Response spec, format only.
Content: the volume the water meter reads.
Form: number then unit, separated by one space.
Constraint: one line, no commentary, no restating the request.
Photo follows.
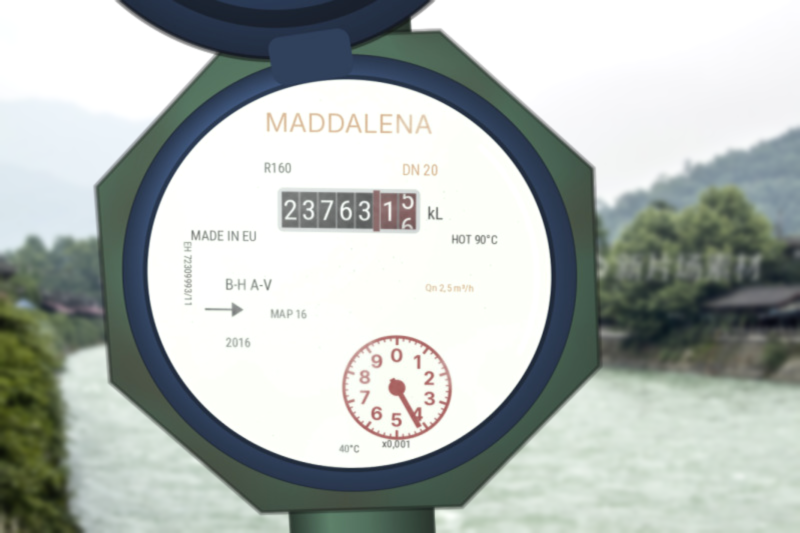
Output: 23763.154 kL
